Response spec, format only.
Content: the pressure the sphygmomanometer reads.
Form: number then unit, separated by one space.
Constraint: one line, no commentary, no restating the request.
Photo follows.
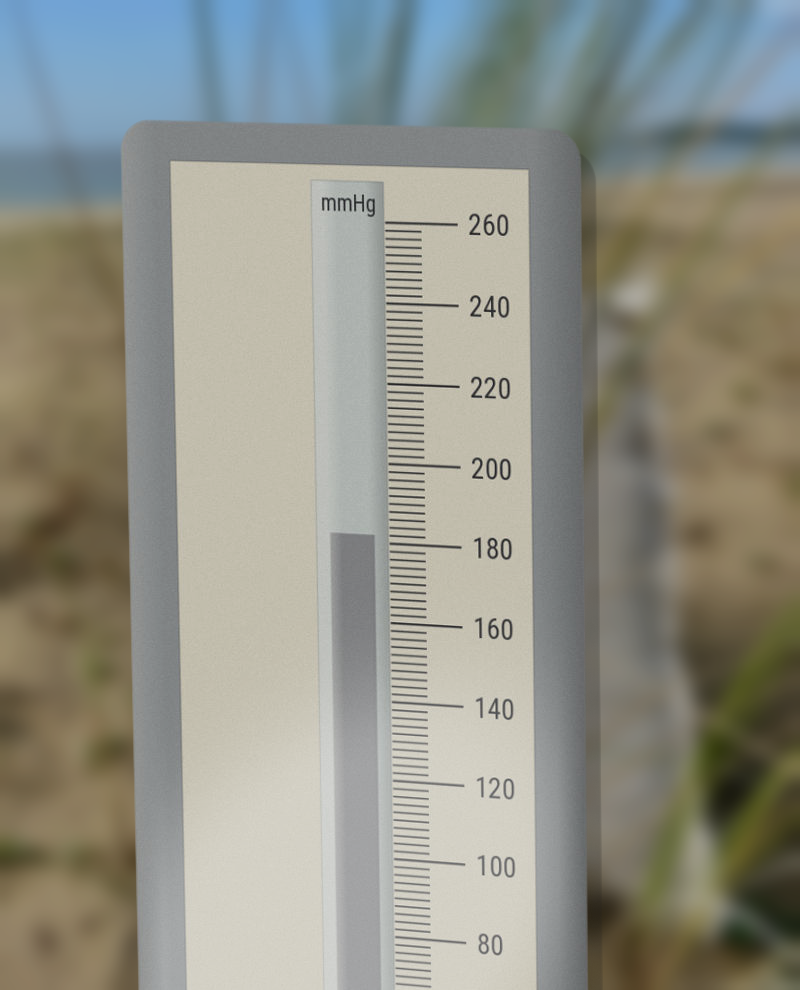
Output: 182 mmHg
